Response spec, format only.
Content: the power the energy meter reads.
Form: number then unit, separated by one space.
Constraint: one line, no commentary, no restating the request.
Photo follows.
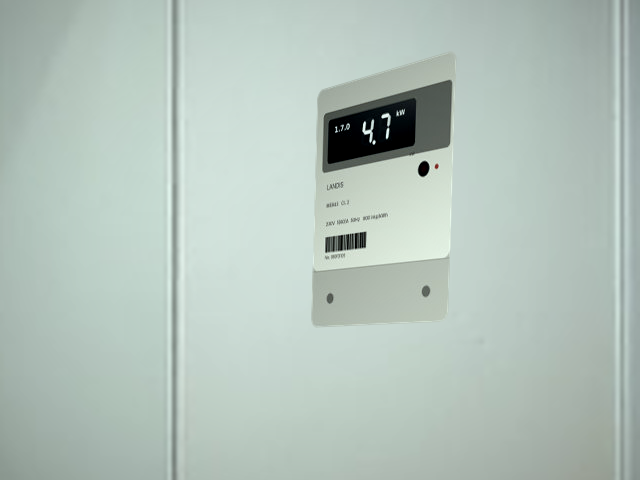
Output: 4.7 kW
